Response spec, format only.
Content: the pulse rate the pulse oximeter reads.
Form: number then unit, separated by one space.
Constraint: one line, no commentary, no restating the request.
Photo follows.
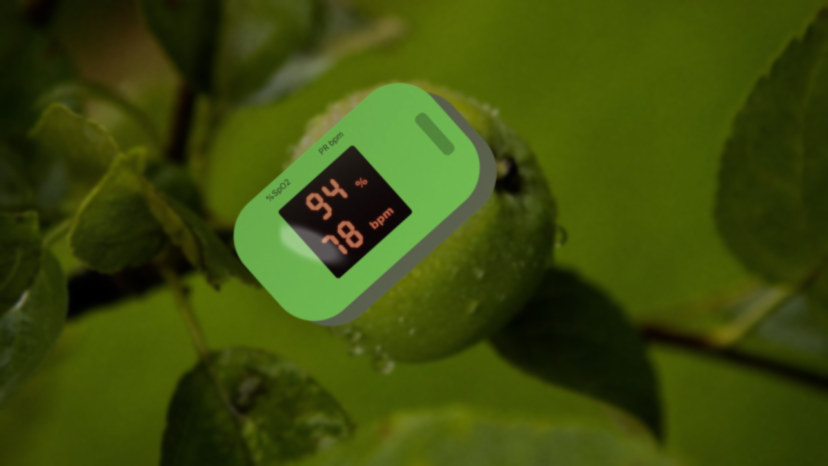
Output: 78 bpm
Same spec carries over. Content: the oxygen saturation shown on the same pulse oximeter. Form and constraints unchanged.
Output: 94 %
